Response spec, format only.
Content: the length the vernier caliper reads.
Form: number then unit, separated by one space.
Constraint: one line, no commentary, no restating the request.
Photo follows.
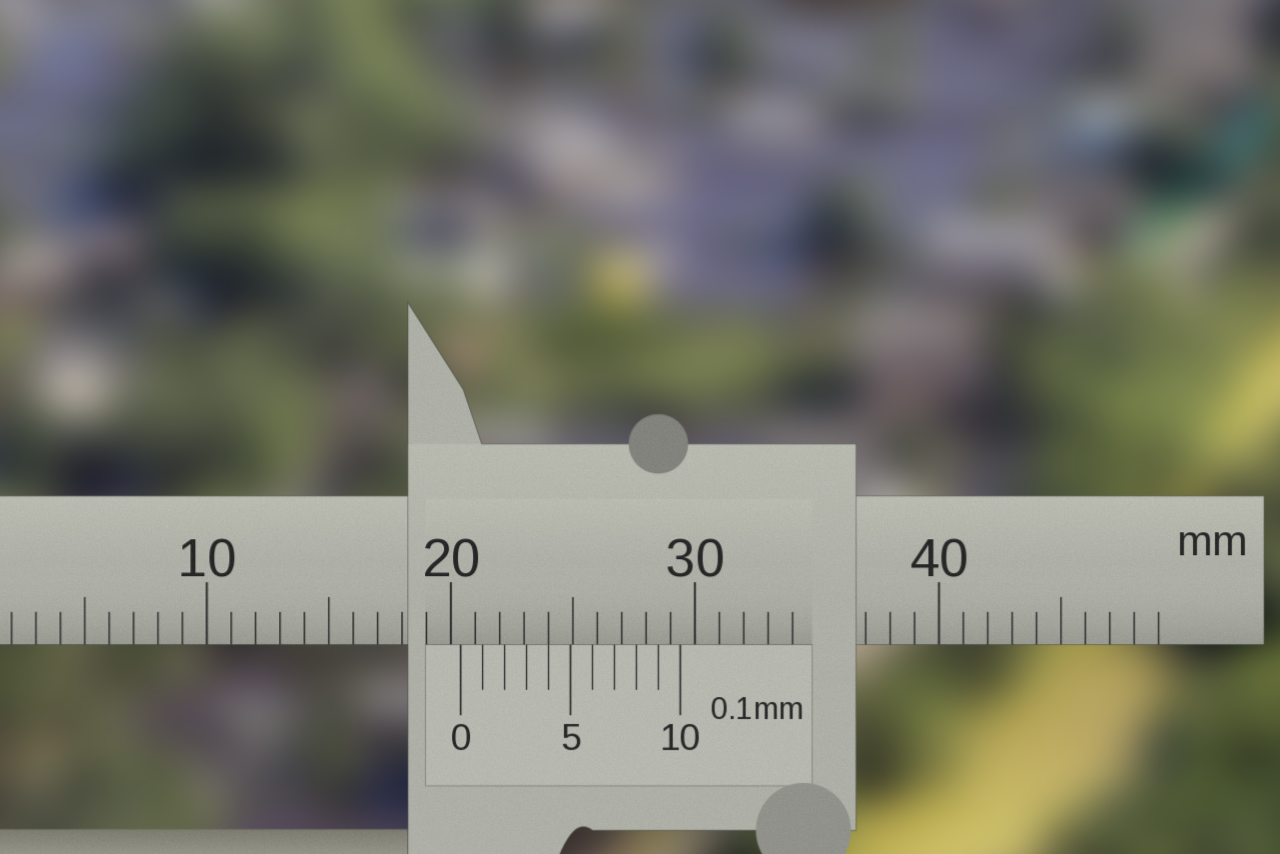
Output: 20.4 mm
